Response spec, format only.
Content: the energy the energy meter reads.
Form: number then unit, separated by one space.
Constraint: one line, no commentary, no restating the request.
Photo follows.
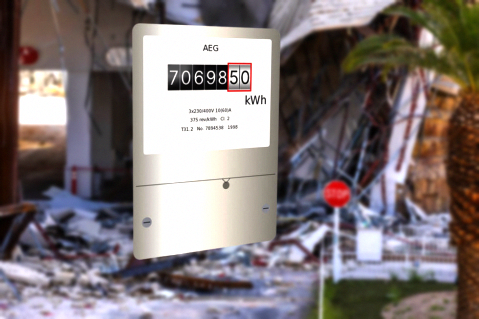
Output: 70698.50 kWh
